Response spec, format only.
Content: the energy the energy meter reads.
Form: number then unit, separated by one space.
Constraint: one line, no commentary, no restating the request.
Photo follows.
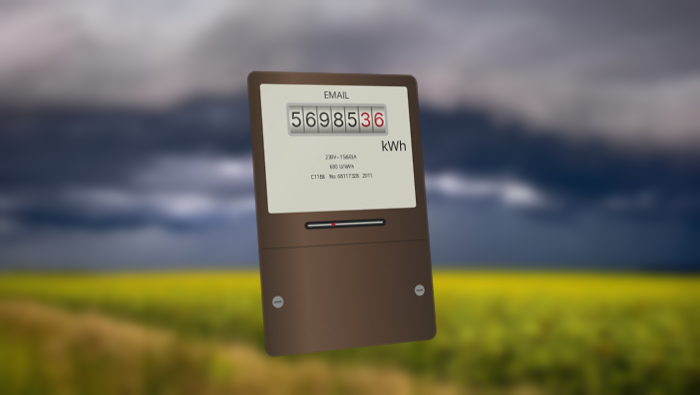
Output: 56985.36 kWh
